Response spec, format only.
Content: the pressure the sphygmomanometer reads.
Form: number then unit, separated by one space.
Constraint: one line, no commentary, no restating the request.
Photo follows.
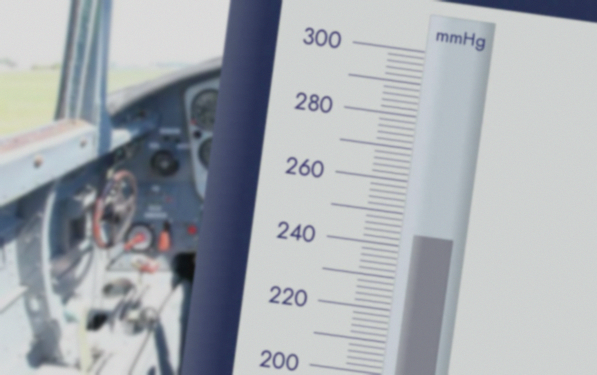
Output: 244 mmHg
